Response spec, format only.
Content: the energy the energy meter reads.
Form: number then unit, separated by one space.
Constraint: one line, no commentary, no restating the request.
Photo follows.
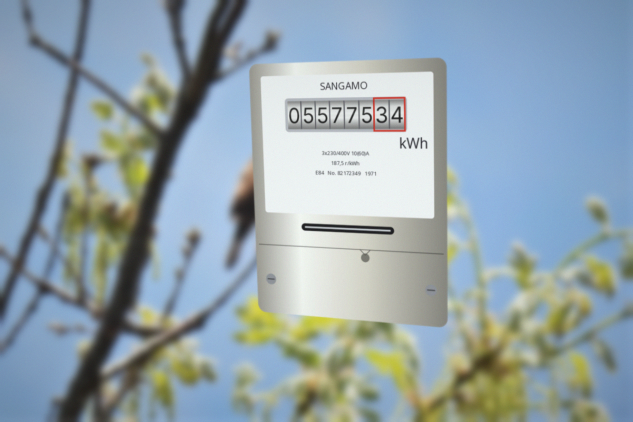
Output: 55775.34 kWh
